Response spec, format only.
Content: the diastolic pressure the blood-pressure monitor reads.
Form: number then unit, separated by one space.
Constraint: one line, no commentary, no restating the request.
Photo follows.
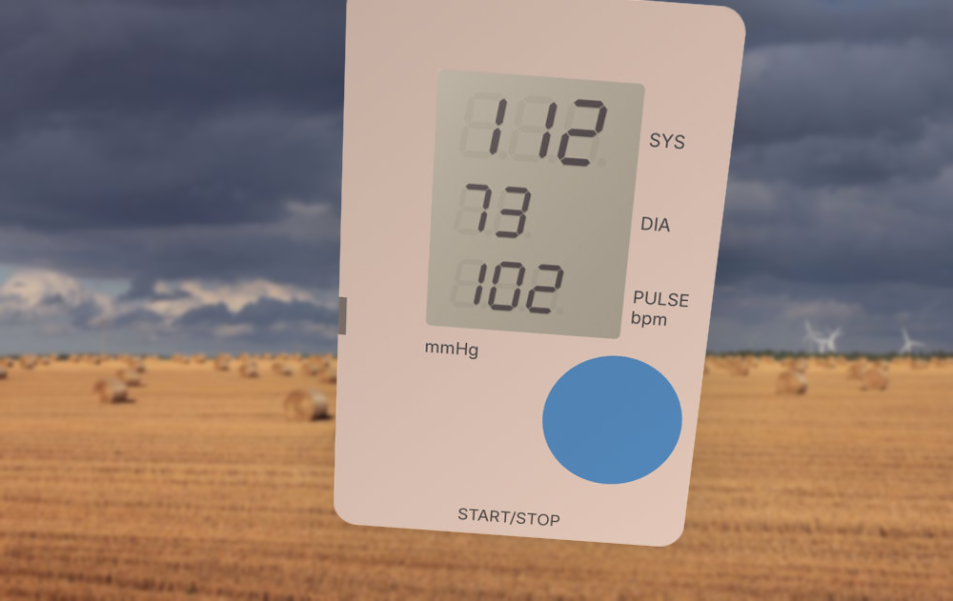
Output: 73 mmHg
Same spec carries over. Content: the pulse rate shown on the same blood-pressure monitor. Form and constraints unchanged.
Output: 102 bpm
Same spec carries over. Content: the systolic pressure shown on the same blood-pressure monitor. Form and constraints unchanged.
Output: 112 mmHg
